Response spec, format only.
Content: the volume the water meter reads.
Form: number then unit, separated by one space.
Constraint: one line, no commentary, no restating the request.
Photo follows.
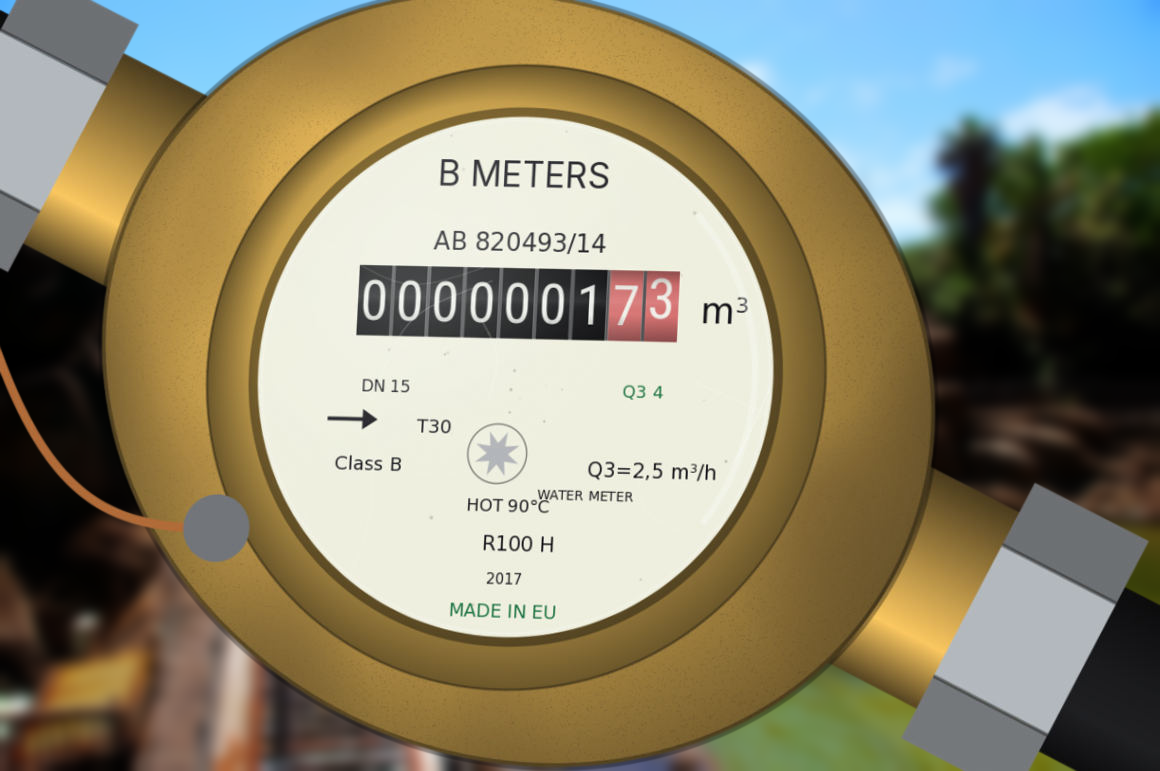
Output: 1.73 m³
